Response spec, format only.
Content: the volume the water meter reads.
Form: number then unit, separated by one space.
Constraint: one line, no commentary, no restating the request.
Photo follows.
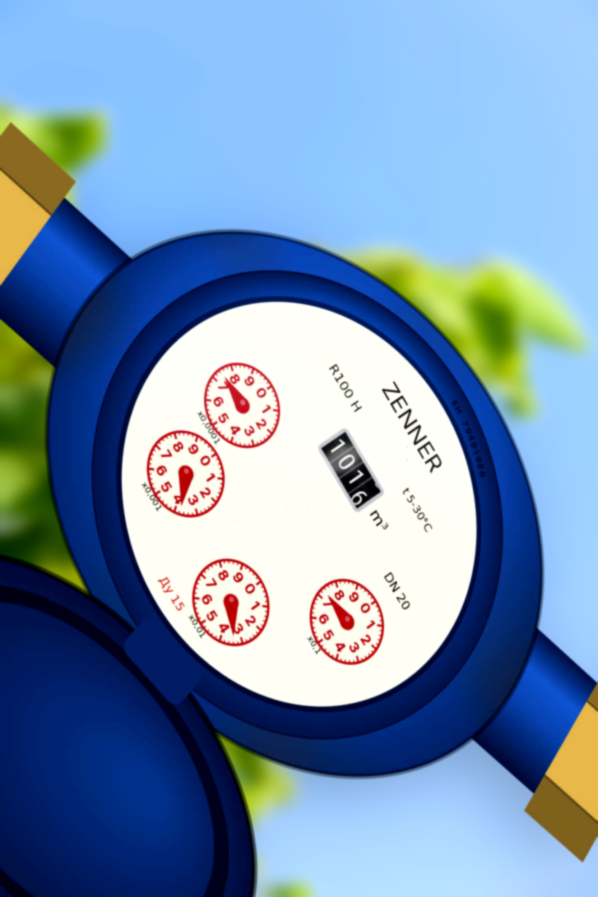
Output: 1015.7337 m³
